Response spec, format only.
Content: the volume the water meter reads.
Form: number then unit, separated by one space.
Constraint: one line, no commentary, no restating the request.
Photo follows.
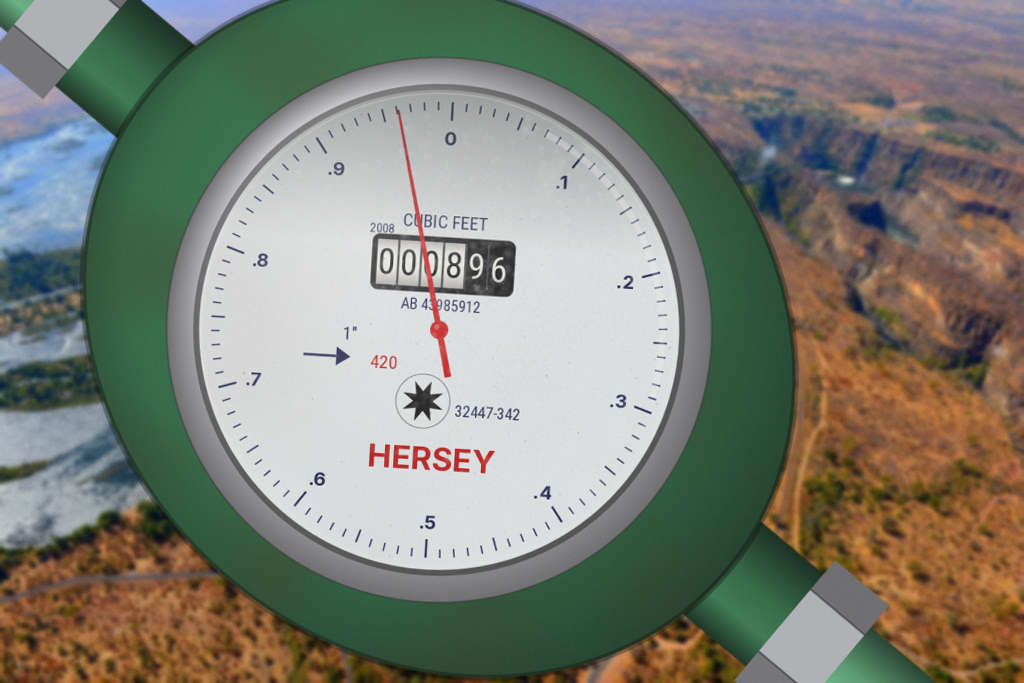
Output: 895.96 ft³
